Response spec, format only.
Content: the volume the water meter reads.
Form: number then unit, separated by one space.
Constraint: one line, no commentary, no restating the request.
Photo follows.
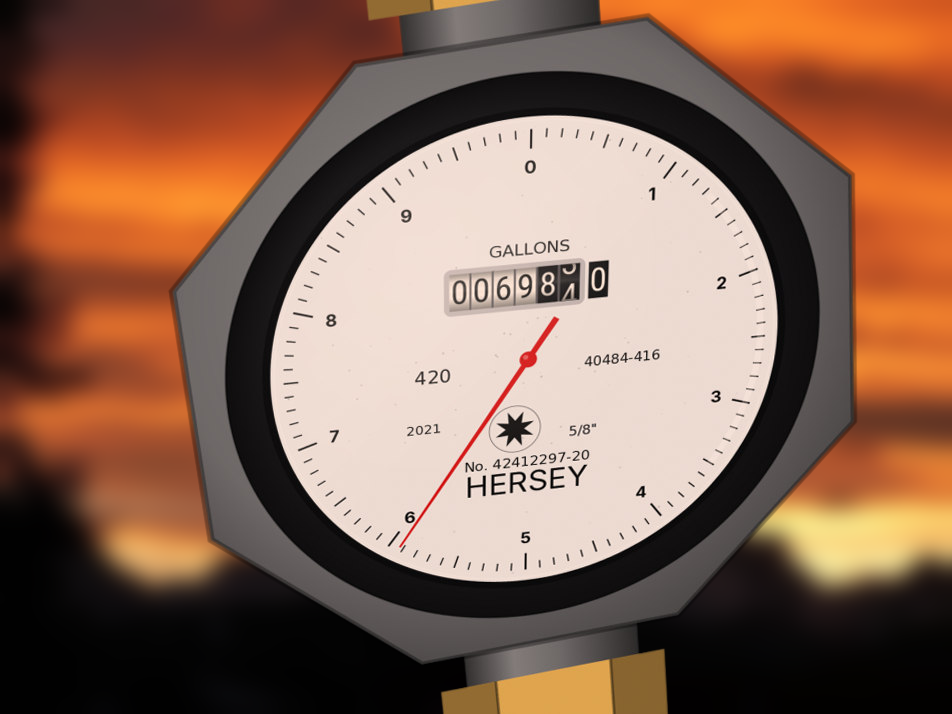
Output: 69835.9 gal
